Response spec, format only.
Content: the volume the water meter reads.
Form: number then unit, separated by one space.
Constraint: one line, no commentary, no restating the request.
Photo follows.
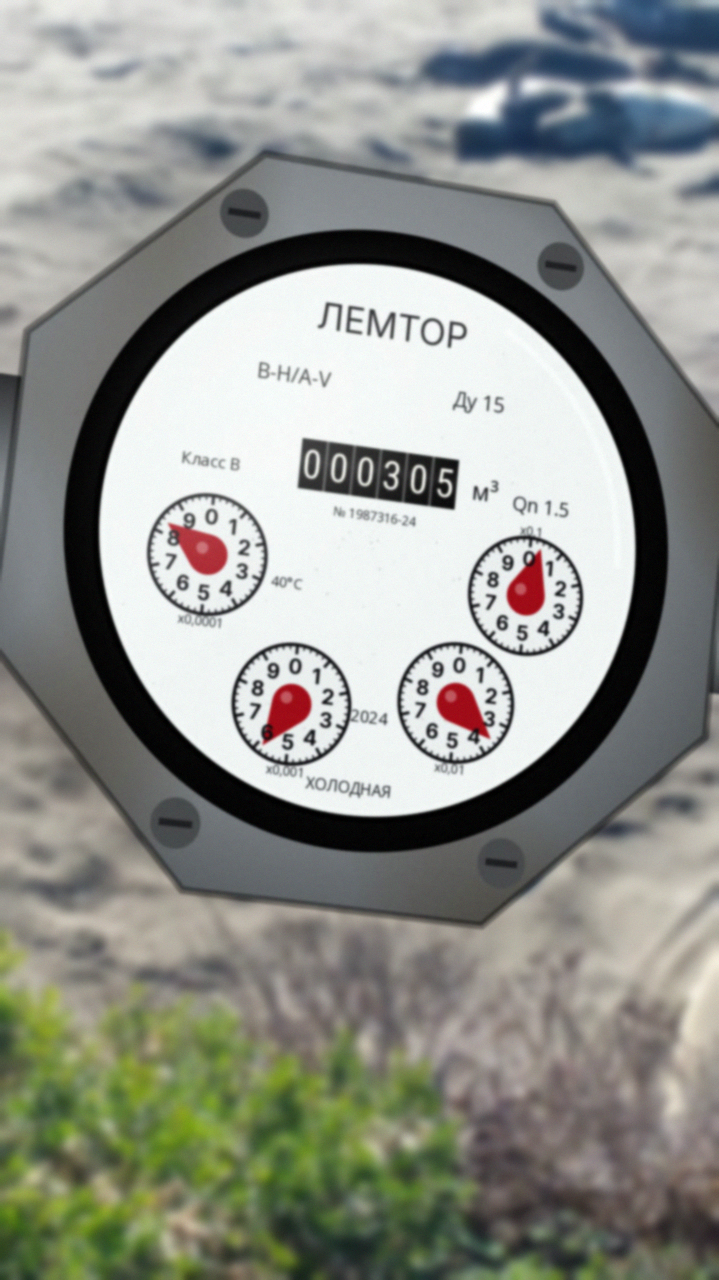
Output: 305.0358 m³
